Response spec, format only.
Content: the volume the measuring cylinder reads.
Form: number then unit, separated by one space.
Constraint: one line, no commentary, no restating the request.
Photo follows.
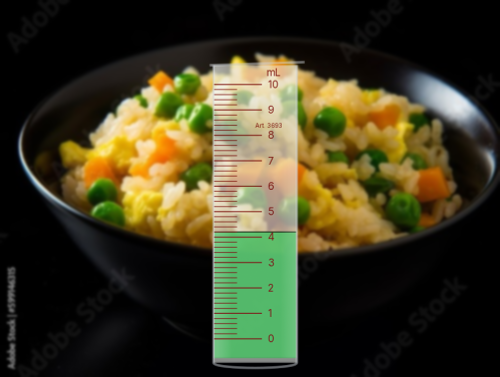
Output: 4.2 mL
